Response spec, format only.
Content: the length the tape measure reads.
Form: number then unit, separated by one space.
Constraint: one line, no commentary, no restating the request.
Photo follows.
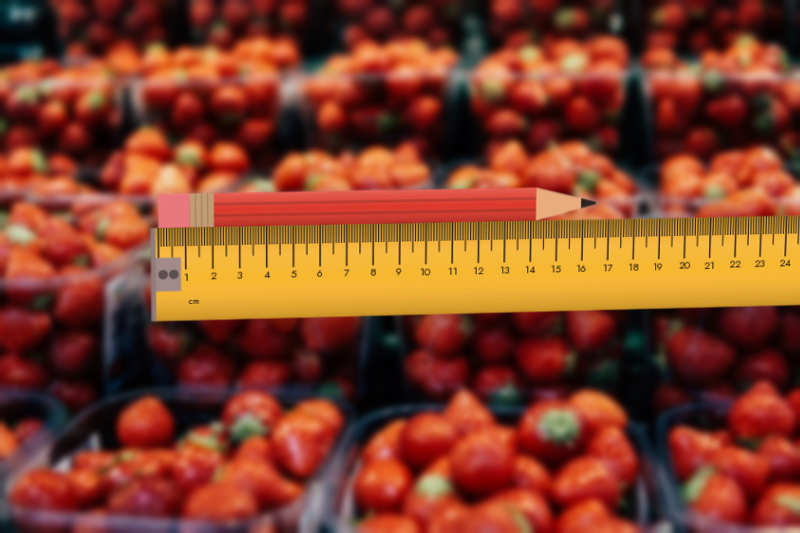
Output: 16.5 cm
